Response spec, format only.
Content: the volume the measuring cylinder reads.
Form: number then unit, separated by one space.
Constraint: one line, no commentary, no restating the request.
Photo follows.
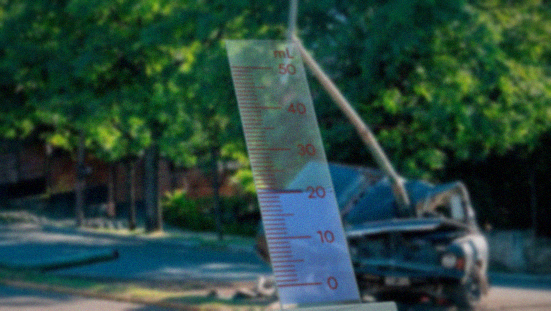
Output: 20 mL
